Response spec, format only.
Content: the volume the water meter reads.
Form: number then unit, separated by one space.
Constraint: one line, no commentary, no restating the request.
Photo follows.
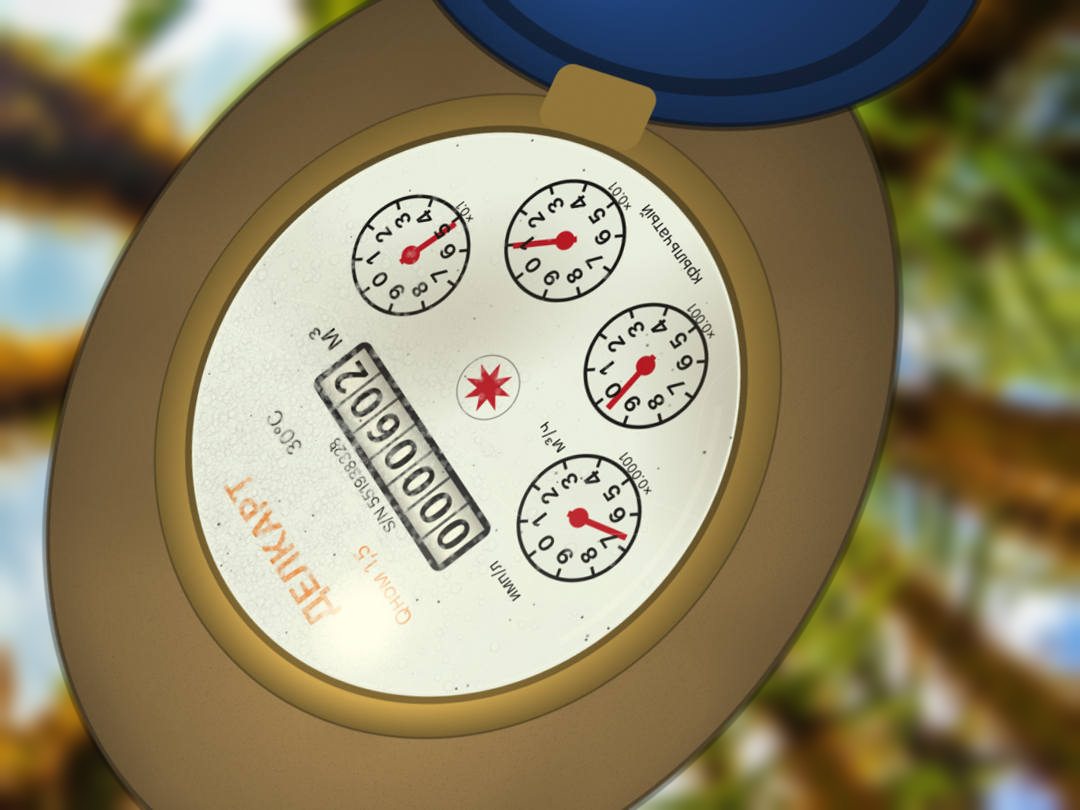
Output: 602.5096 m³
